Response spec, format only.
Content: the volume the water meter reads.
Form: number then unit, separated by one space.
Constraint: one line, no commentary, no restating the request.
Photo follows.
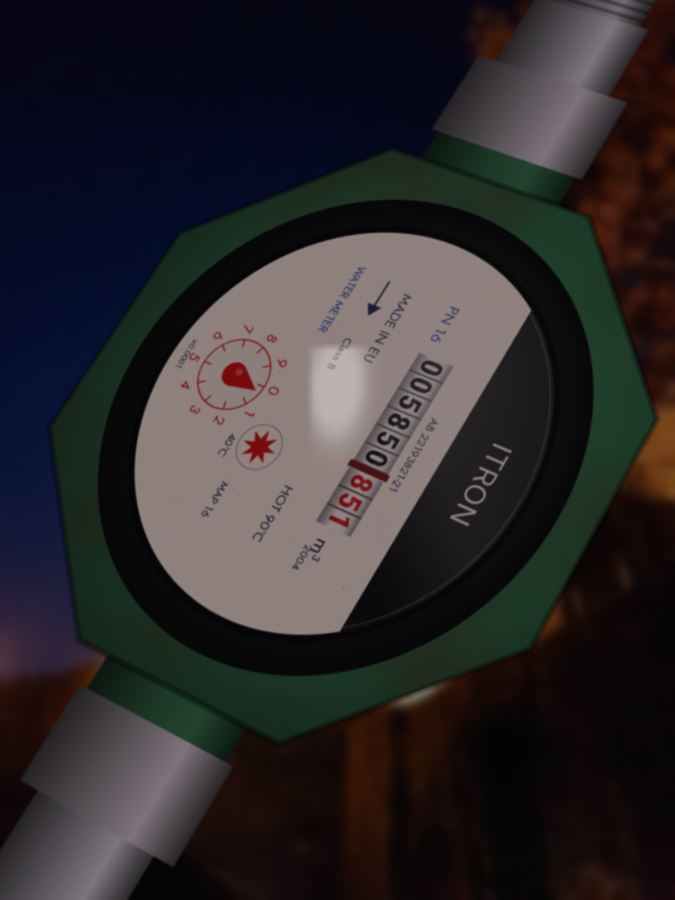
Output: 5850.8510 m³
